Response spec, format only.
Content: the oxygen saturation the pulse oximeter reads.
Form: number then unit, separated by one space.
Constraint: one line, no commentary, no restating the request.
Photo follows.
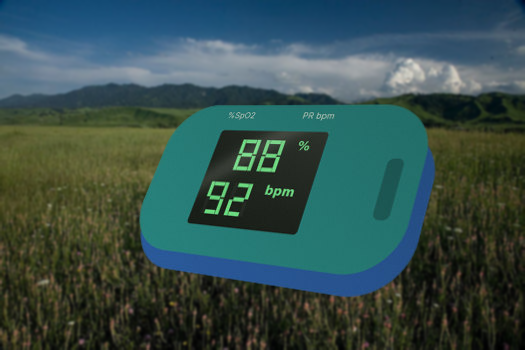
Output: 88 %
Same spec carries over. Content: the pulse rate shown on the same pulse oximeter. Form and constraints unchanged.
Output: 92 bpm
